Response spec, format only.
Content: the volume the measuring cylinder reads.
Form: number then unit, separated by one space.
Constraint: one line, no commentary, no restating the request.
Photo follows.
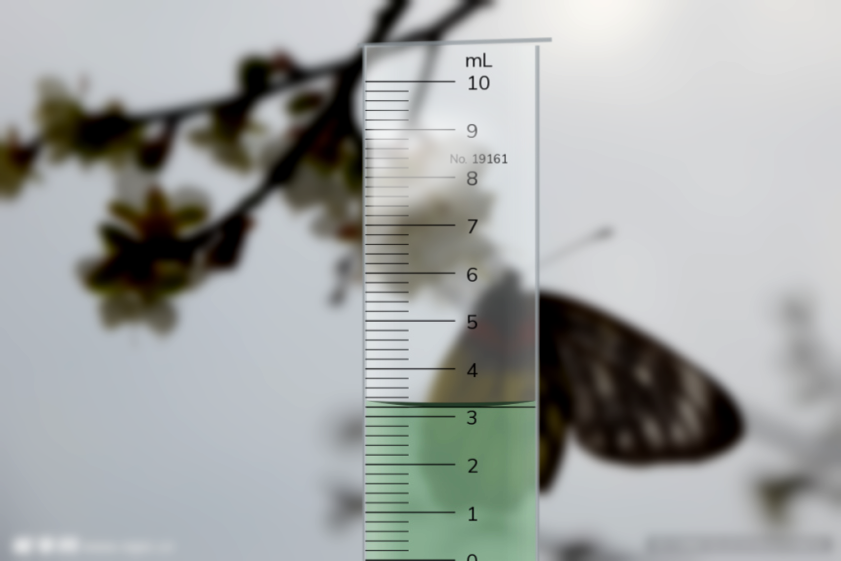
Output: 3.2 mL
